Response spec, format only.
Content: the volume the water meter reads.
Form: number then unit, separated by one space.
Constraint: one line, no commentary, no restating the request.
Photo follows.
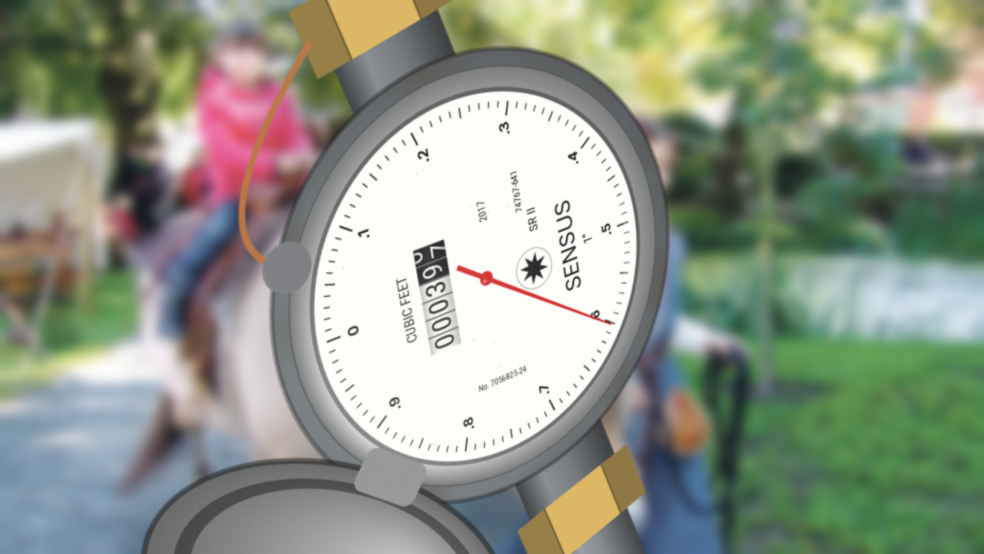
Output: 396.60 ft³
